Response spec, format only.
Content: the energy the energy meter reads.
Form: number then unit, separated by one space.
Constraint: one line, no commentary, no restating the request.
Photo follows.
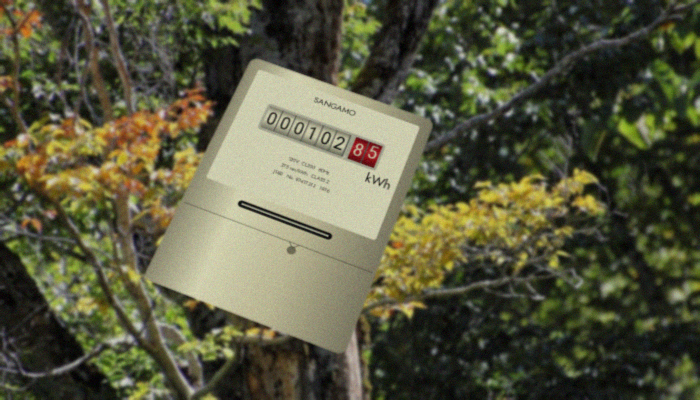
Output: 102.85 kWh
